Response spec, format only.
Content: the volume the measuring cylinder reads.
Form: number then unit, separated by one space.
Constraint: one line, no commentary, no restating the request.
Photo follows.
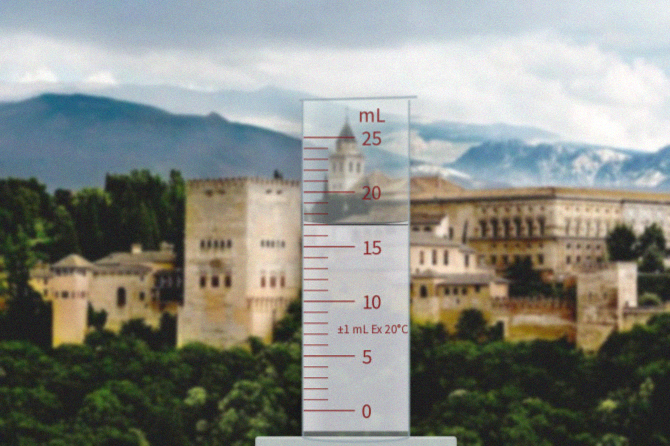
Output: 17 mL
